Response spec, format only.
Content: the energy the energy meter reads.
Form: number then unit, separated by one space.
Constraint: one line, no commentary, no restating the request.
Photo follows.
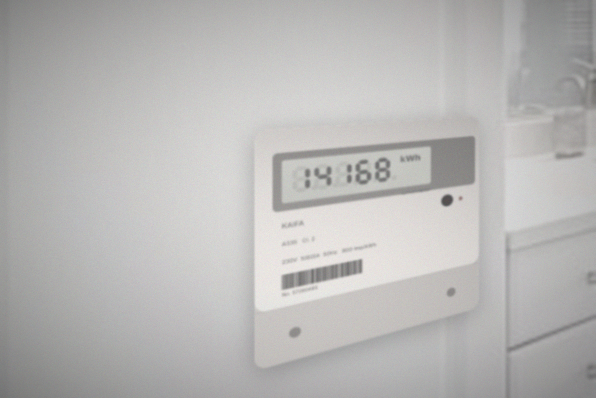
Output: 14168 kWh
